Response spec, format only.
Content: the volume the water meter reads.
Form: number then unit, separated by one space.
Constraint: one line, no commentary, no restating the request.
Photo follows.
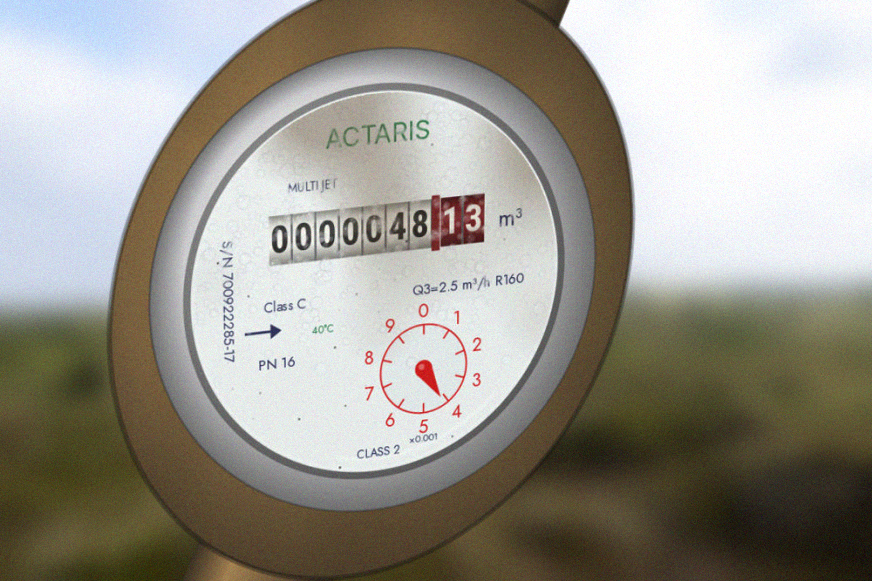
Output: 48.134 m³
